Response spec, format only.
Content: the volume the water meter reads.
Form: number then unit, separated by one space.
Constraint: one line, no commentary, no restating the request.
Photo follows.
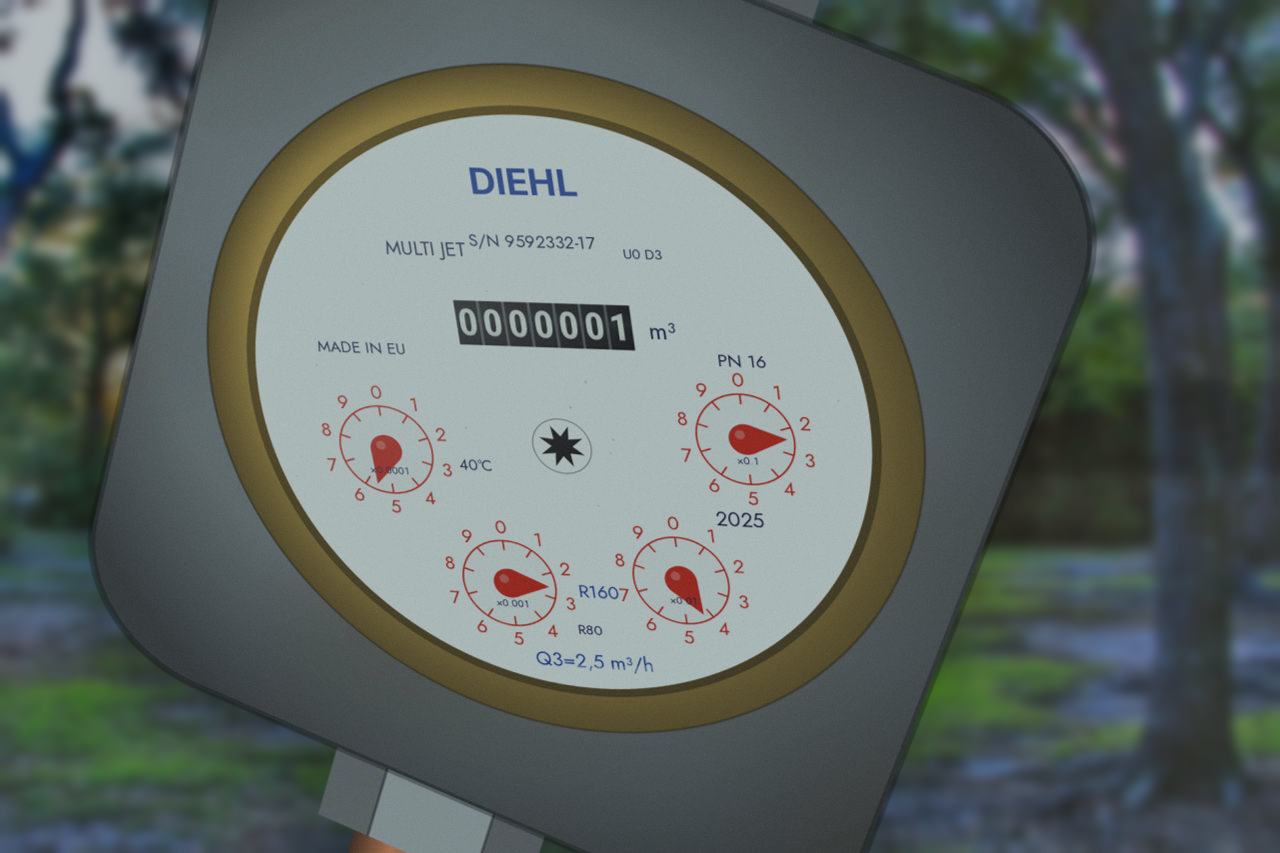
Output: 1.2425 m³
